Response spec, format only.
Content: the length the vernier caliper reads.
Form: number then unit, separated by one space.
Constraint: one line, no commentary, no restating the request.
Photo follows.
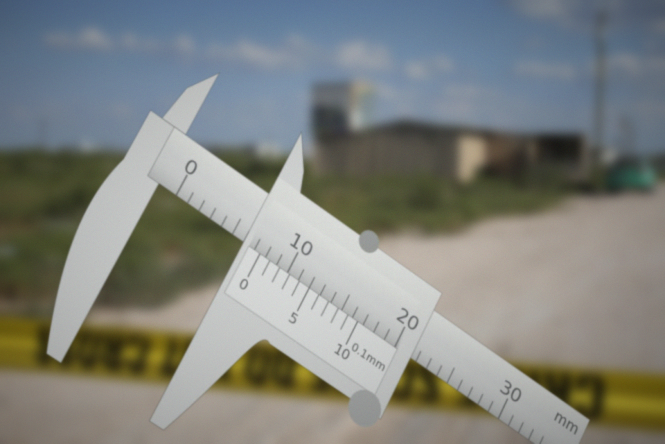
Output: 7.5 mm
